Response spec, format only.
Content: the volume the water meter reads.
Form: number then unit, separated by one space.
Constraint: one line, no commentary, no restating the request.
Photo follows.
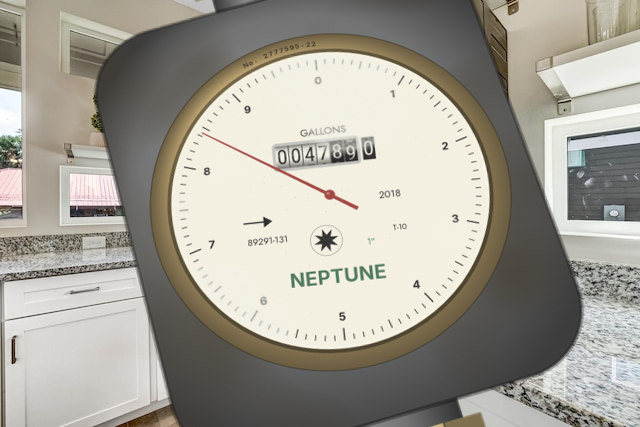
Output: 47888.4 gal
